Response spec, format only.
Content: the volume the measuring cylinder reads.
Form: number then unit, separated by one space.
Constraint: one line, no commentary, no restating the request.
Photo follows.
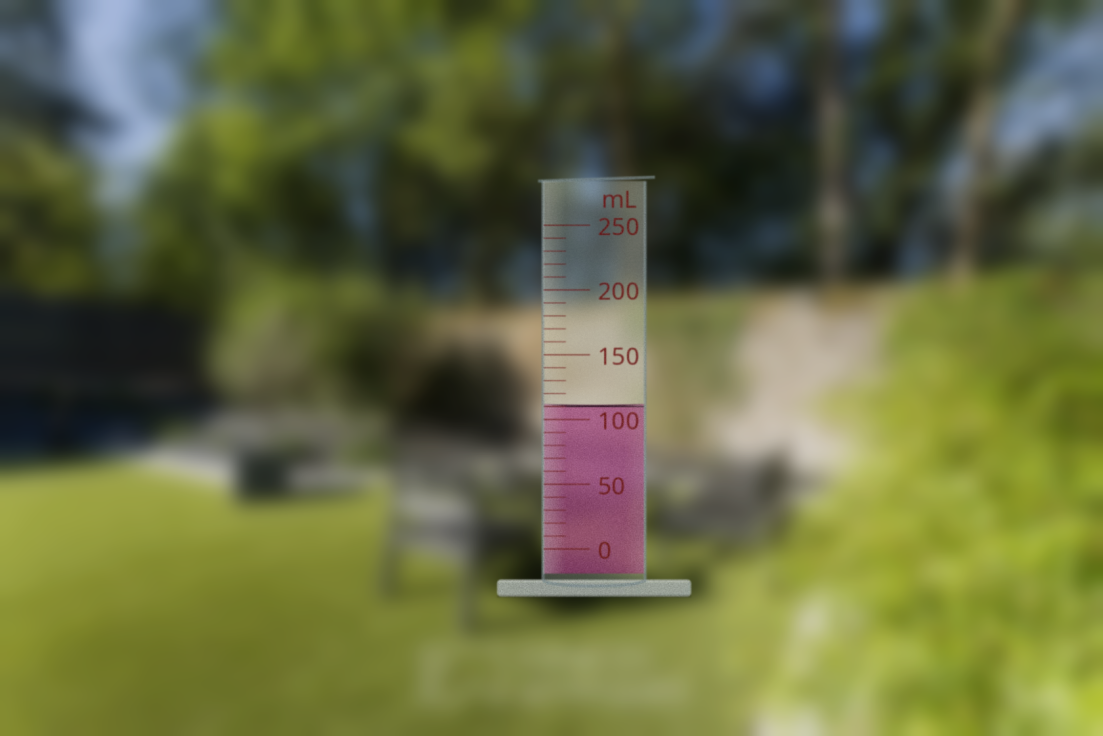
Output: 110 mL
